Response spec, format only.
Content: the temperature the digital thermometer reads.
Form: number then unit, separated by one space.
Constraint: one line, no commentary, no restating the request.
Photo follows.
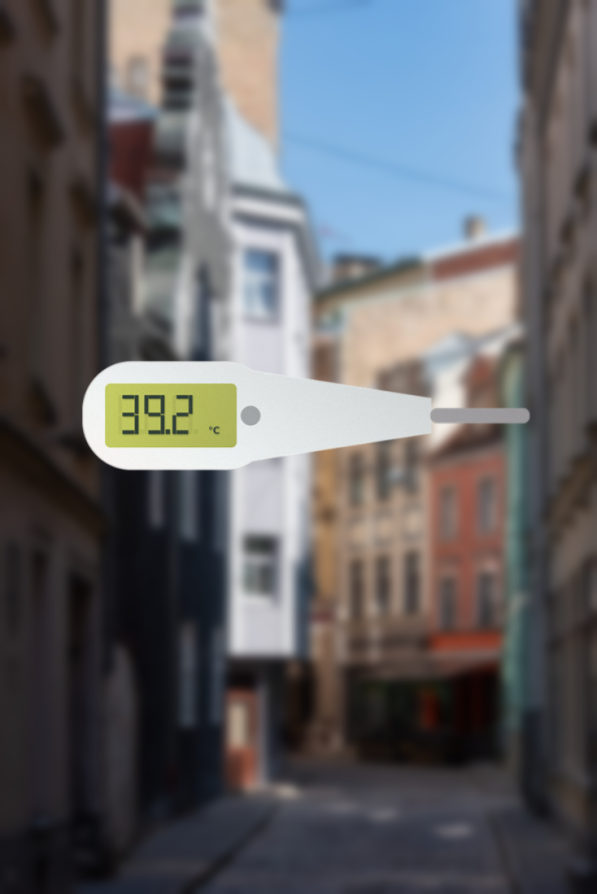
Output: 39.2 °C
